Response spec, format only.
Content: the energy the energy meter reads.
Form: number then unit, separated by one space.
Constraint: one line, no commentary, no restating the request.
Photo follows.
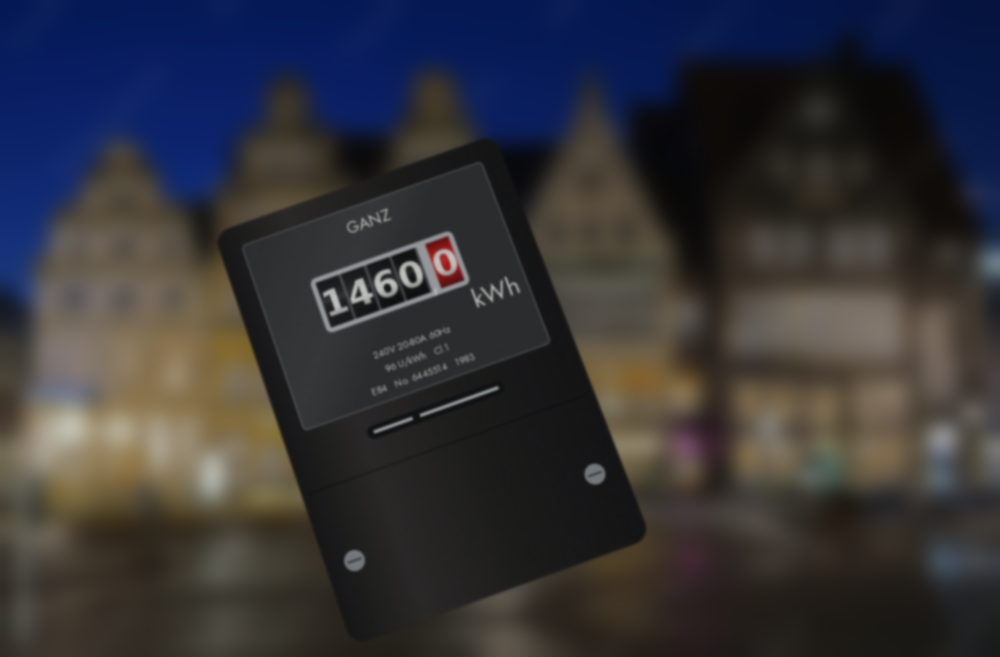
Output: 1460.0 kWh
